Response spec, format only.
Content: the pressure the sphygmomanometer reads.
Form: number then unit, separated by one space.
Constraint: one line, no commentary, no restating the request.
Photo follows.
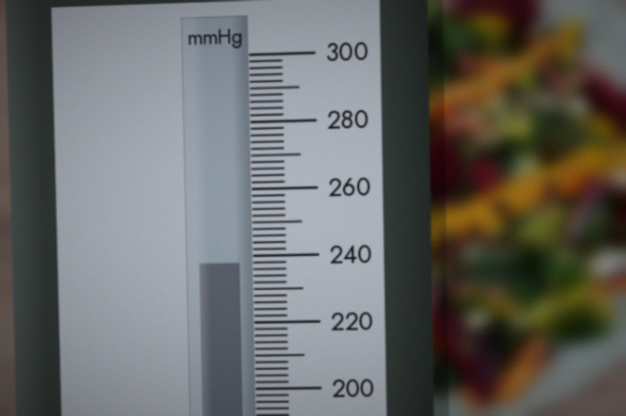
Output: 238 mmHg
